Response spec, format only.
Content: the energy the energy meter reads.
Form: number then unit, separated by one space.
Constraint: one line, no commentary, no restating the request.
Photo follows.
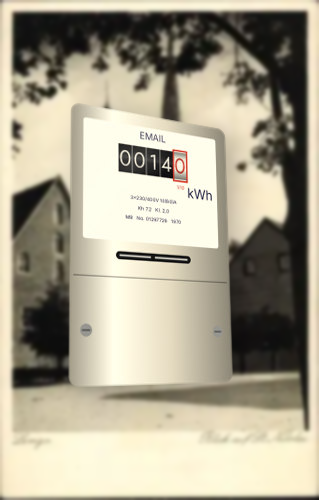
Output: 14.0 kWh
